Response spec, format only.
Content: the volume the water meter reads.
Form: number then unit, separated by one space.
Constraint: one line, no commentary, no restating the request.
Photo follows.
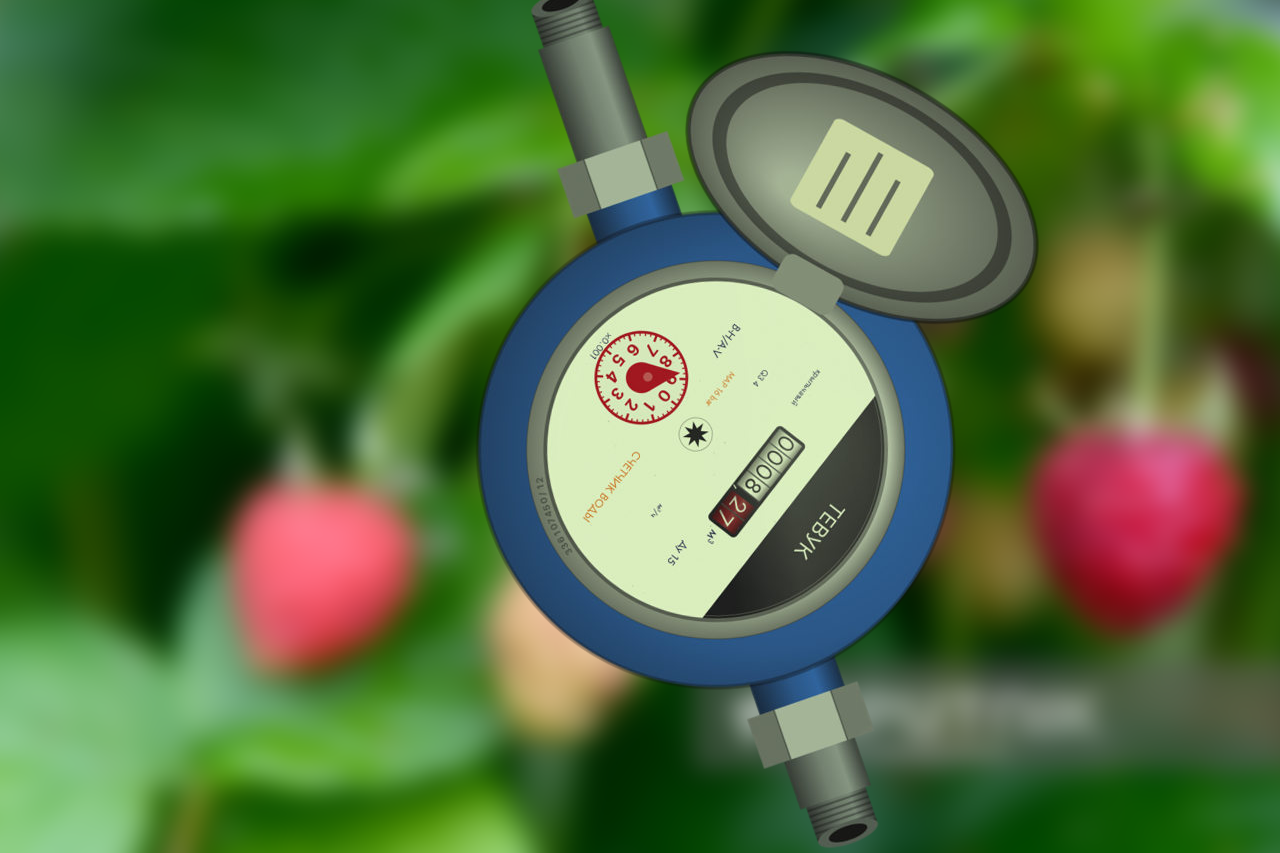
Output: 8.268 m³
